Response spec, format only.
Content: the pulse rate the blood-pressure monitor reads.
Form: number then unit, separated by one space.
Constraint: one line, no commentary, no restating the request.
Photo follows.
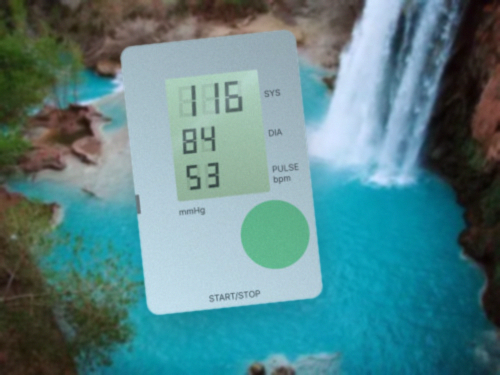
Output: 53 bpm
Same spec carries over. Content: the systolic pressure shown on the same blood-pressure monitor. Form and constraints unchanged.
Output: 116 mmHg
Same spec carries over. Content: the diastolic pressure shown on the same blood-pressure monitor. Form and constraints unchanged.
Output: 84 mmHg
